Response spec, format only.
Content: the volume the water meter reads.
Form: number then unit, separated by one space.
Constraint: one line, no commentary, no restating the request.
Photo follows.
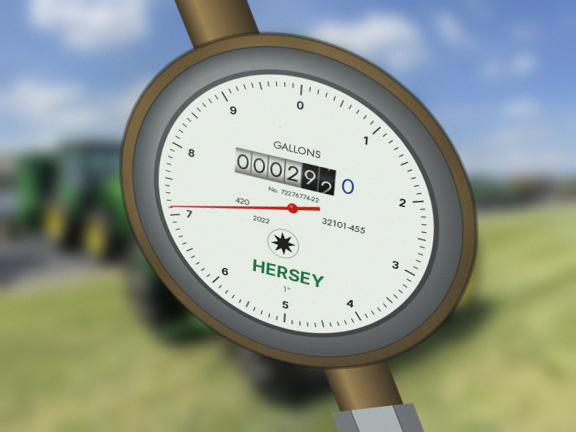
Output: 2917.1 gal
